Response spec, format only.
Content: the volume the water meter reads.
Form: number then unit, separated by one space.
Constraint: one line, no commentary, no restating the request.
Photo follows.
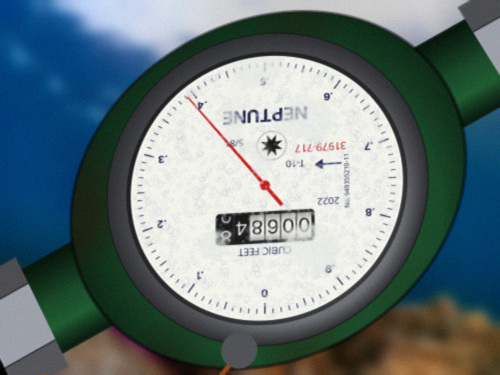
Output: 6848.39 ft³
